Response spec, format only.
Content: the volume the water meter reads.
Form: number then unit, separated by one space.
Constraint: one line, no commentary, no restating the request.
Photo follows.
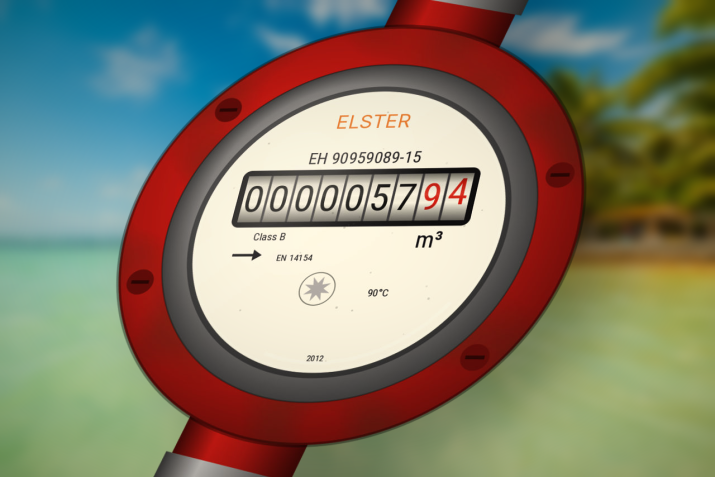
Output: 57.94 m³
